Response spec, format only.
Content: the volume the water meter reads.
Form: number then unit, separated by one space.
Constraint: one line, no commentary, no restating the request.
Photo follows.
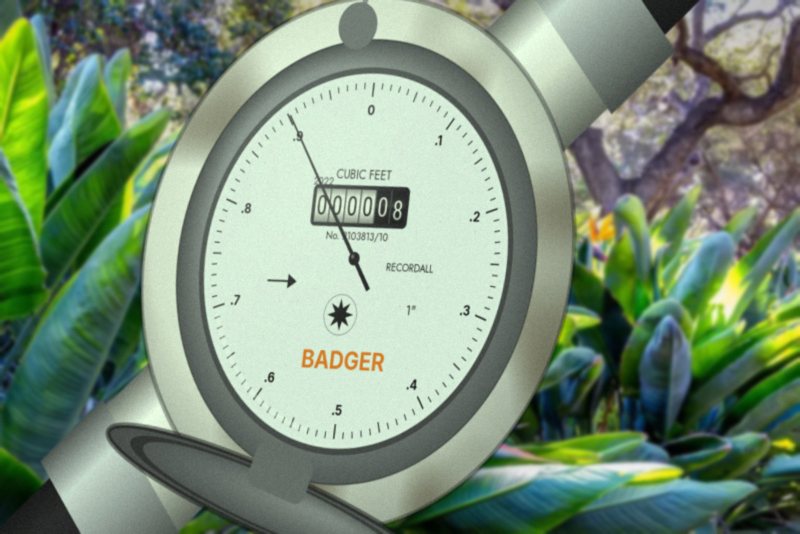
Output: 7.90 ft³
